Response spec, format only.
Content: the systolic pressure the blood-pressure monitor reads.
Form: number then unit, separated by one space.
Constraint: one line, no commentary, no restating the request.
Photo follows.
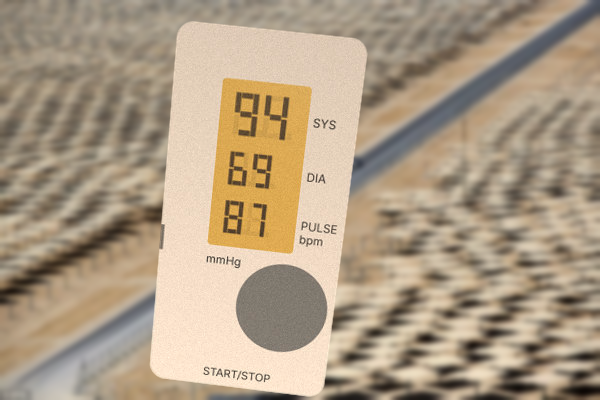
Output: 94 mmHg
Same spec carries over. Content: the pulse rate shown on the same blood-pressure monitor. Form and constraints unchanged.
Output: 87 bpm
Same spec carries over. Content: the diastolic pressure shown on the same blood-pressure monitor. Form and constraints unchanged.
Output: 69 mmHg
